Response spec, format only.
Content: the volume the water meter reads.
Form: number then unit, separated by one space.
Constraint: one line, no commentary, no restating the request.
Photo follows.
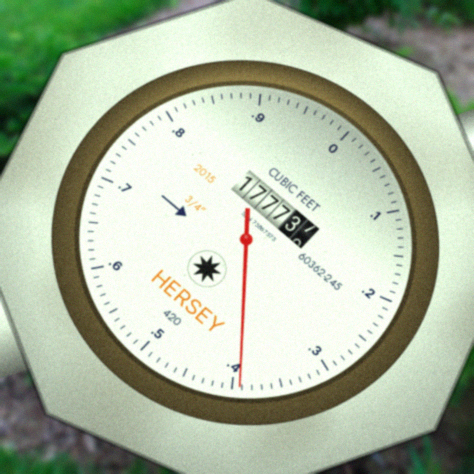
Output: 177737.39 ft³
